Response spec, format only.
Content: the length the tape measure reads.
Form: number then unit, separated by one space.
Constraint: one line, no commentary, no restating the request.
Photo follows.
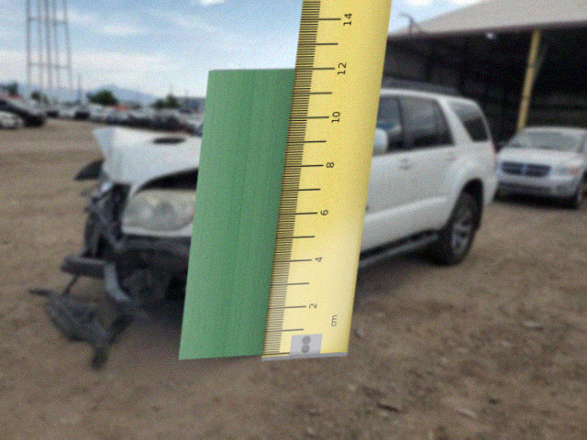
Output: 12 cm
